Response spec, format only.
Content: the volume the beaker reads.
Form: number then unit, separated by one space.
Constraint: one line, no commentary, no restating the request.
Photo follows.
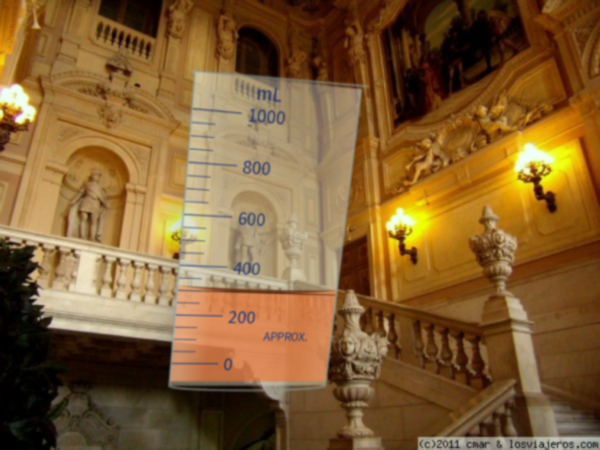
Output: 300 mL
